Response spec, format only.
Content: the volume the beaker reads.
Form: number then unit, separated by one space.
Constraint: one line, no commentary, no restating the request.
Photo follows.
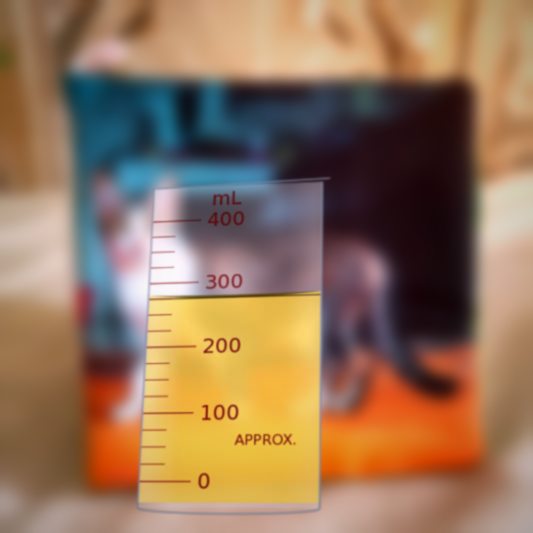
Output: 275 mL
